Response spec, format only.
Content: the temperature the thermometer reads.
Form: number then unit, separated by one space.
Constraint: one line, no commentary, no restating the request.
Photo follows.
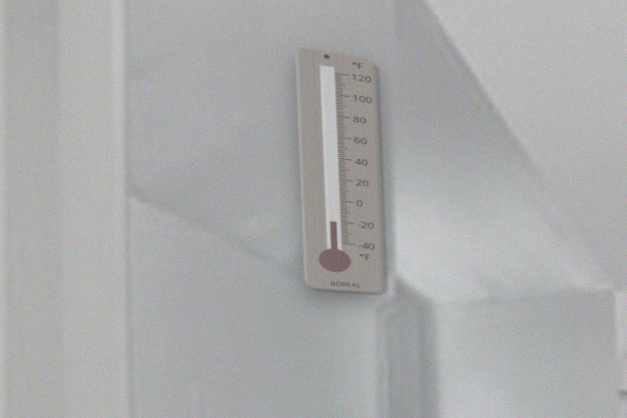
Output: -20 °F
